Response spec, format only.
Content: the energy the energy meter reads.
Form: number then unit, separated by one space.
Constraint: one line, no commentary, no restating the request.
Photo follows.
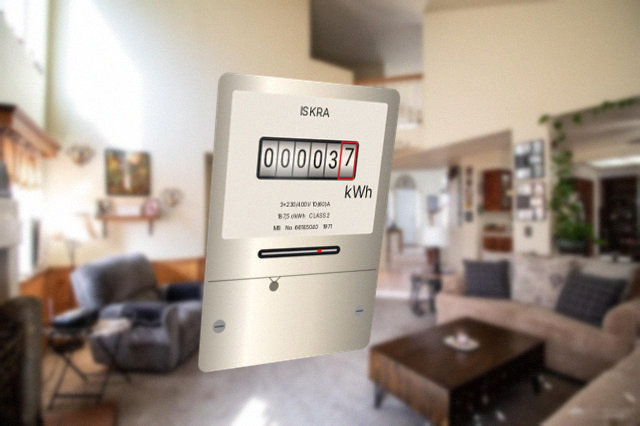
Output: 3.7 kWh
